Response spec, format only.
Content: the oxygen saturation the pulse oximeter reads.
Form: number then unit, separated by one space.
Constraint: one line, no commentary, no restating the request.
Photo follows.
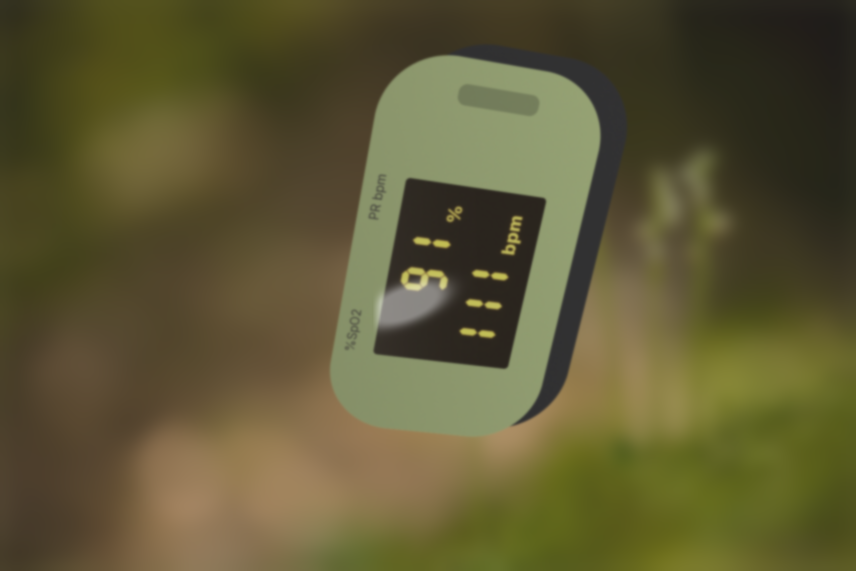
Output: 91 %
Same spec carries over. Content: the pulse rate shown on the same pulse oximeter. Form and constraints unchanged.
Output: 111 bpm
